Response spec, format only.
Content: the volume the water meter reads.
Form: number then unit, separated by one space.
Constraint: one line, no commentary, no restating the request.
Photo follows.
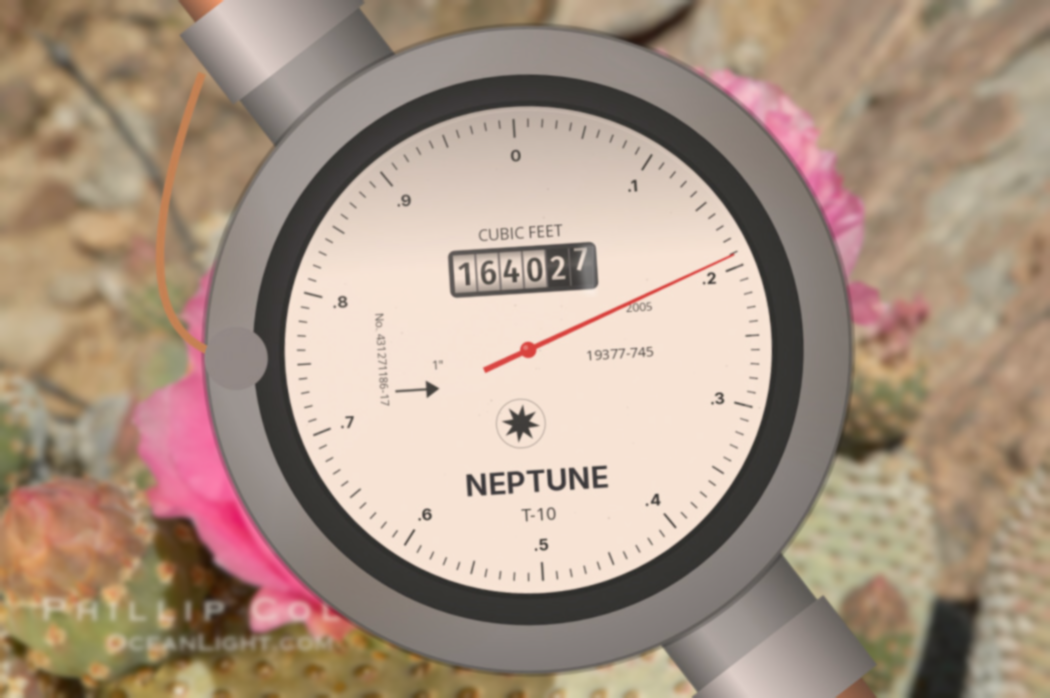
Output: 164027.19 ft³
